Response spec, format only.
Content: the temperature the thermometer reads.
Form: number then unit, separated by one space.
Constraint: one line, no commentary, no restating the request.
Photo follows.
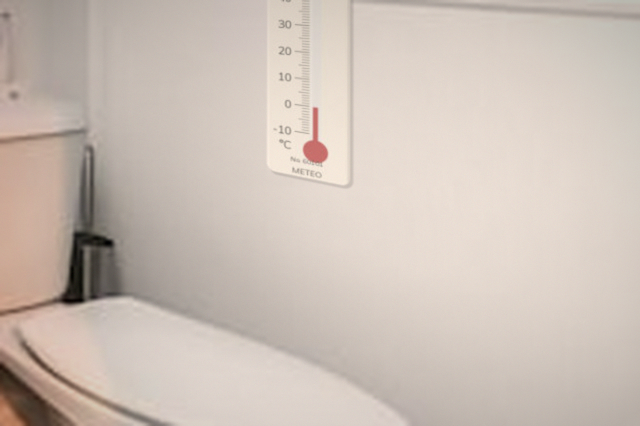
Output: 0 °C
